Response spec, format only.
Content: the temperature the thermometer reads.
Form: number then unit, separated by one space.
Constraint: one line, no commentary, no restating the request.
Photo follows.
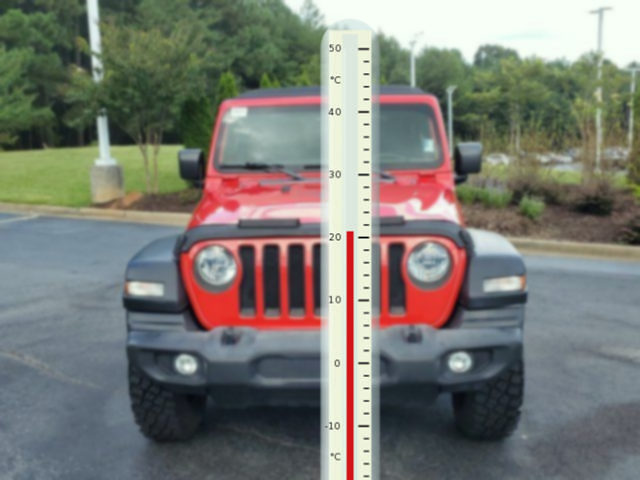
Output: 21 °C
